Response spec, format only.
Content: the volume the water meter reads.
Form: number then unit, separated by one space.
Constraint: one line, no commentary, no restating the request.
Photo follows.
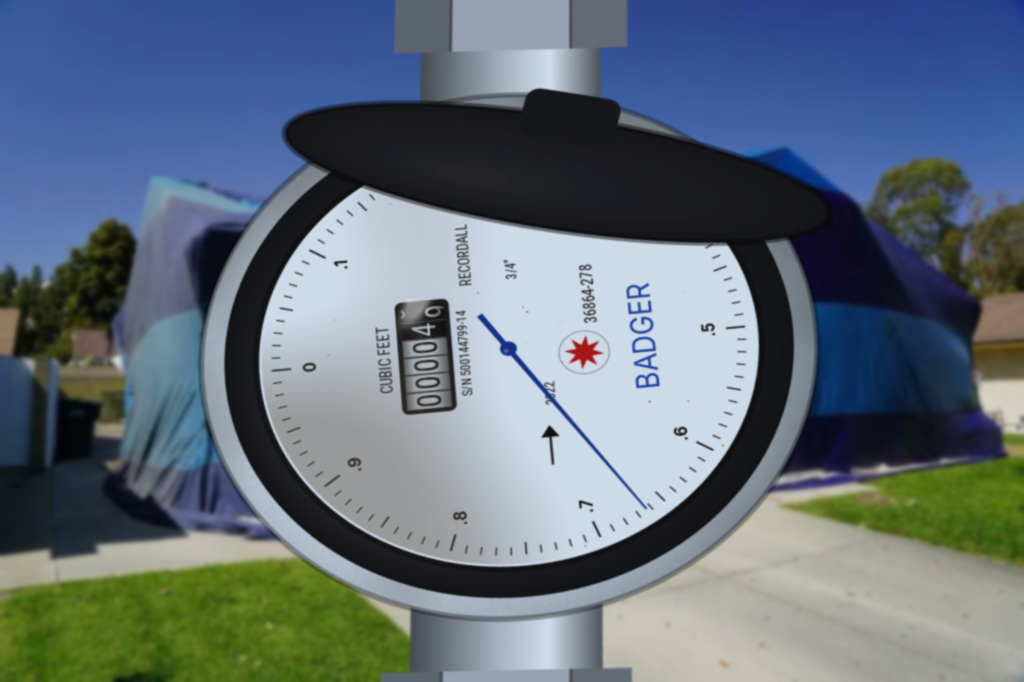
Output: 48.66 ft³
